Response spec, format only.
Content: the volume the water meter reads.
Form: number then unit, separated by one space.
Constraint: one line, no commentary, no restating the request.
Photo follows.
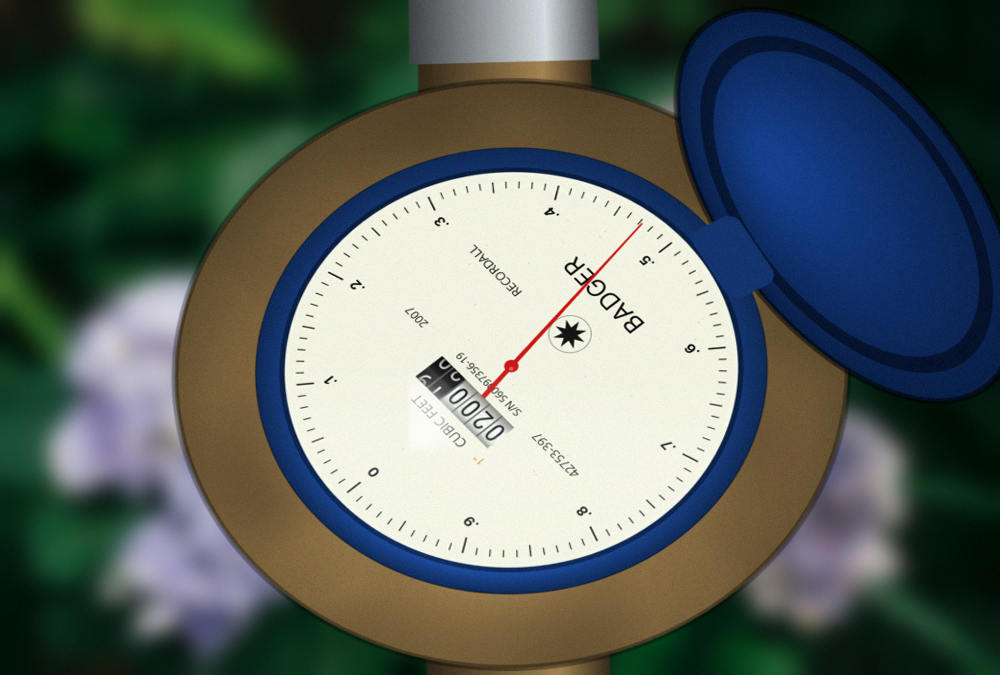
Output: 20019.47 ft³
